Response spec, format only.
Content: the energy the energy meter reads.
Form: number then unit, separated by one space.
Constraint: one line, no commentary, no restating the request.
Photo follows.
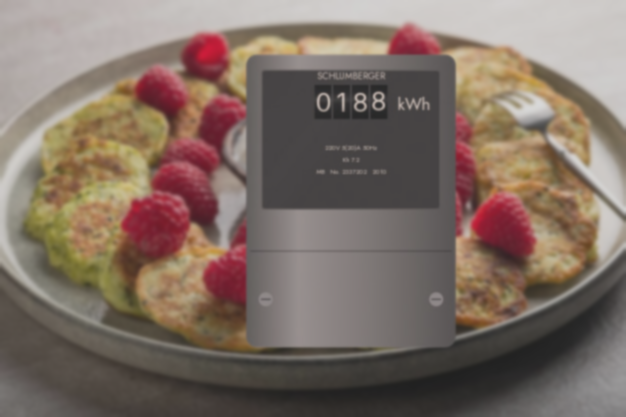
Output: 188 kWh
